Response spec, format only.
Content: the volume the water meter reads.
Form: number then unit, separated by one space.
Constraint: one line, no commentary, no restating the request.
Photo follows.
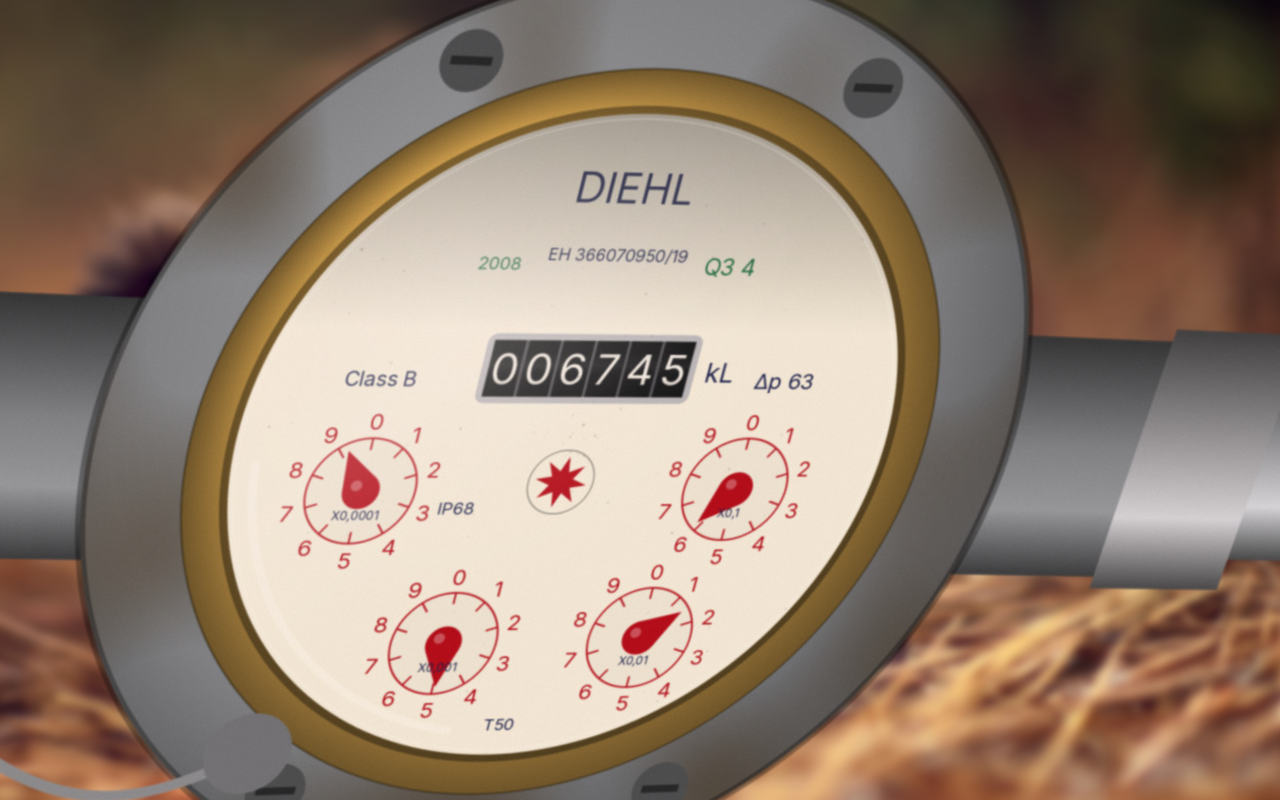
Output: 6745.6149 kL
